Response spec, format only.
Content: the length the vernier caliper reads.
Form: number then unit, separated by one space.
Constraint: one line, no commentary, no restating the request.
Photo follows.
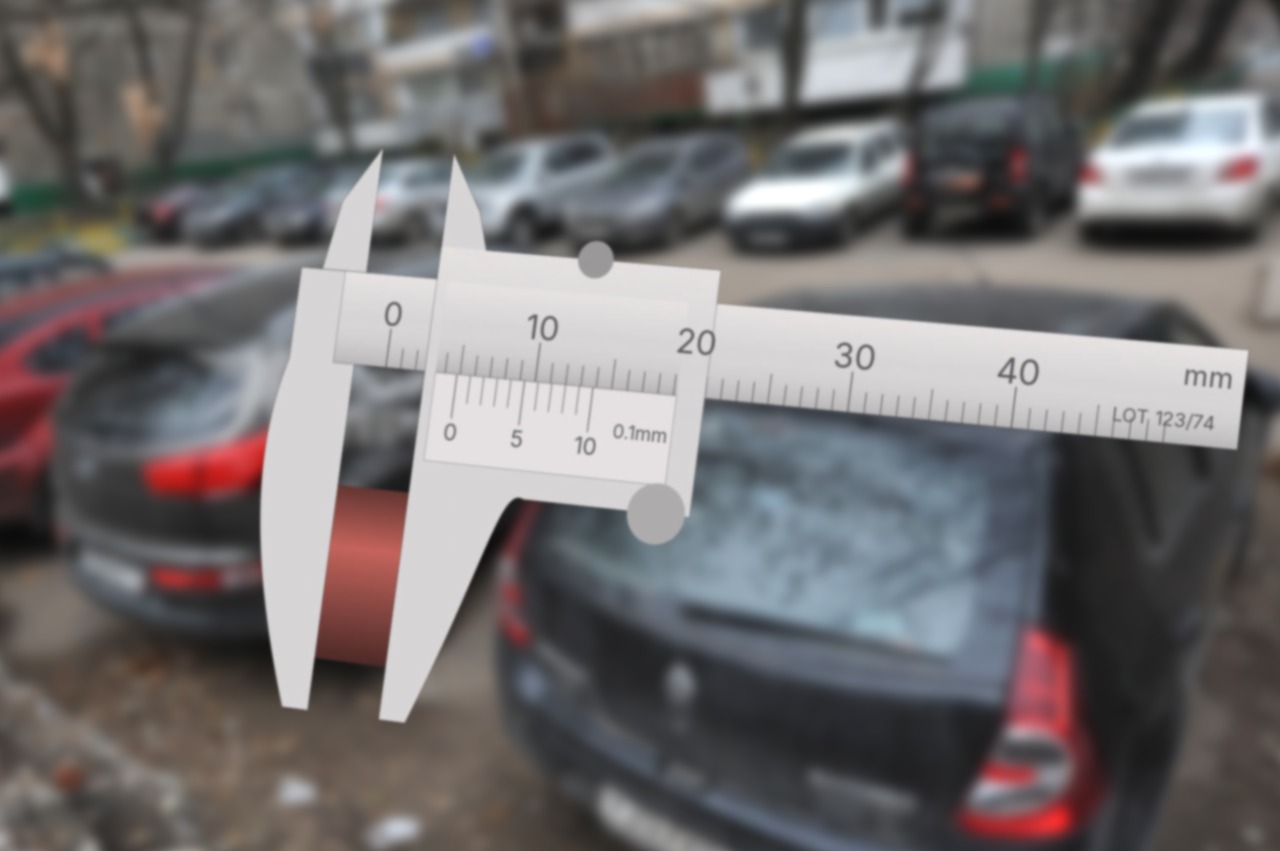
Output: 4.8 mm
